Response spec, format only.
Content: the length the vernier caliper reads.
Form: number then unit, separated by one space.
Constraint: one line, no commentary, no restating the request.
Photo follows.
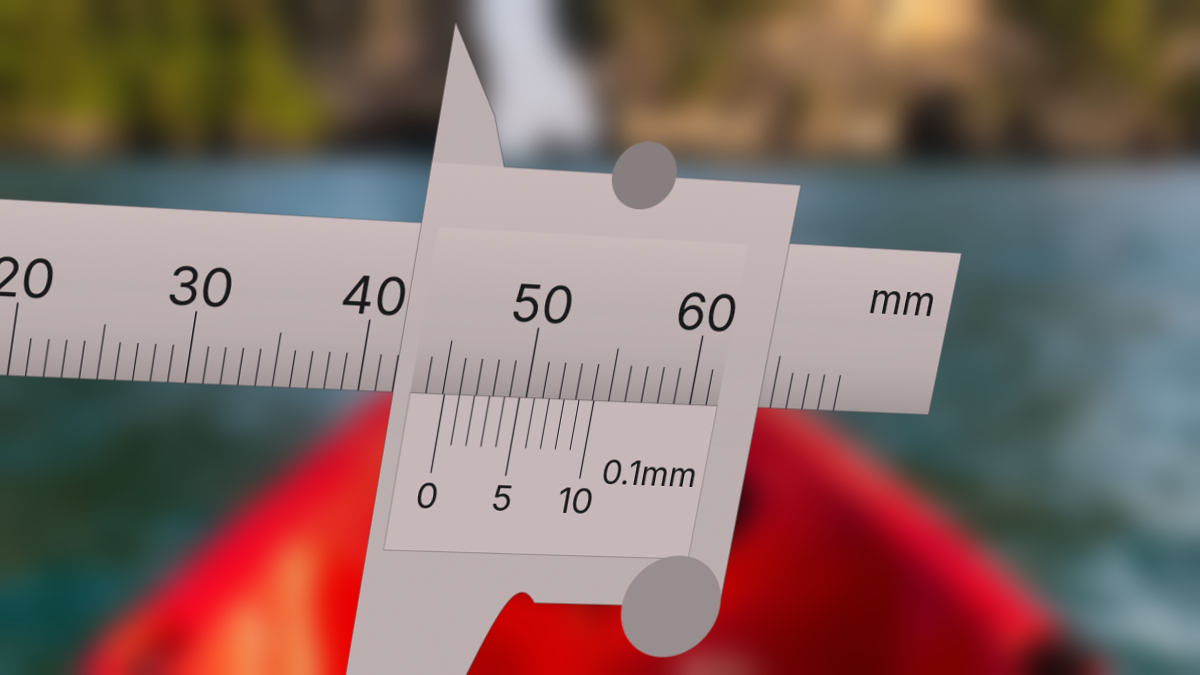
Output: 45.1 mm
